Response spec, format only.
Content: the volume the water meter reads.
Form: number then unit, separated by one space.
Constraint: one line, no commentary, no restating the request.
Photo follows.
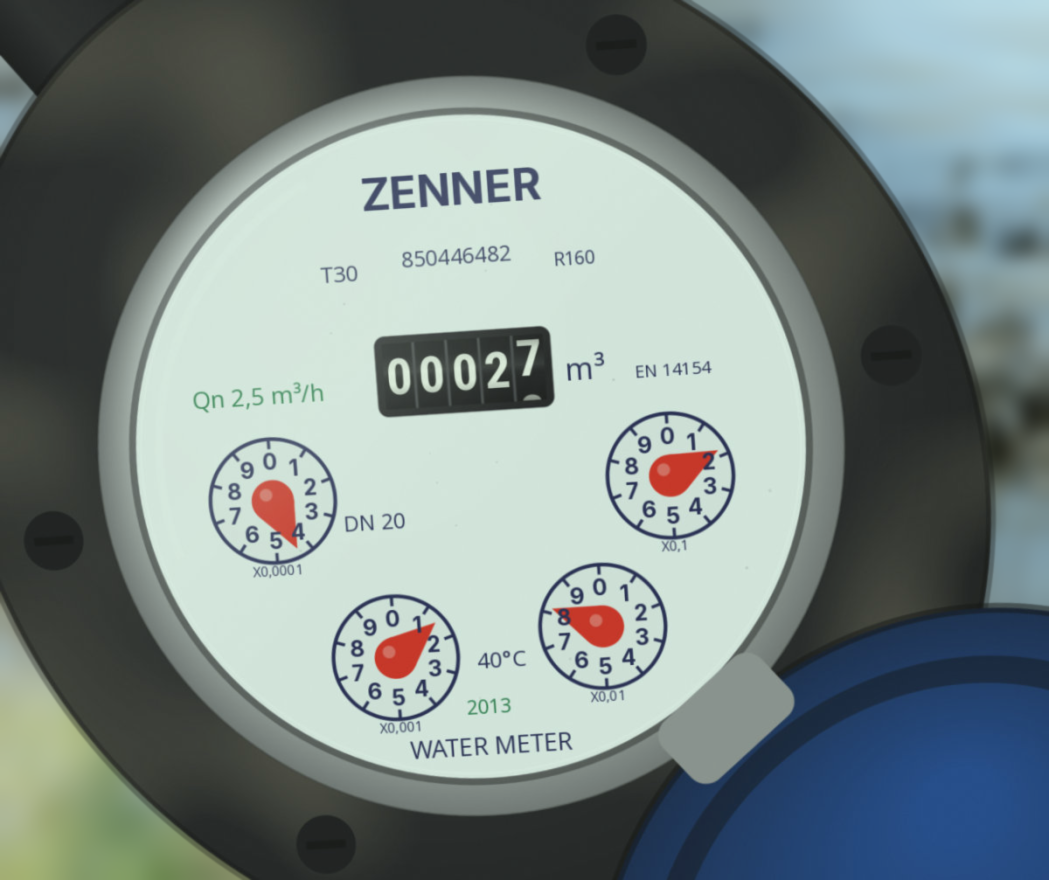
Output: 27.1814 m³
